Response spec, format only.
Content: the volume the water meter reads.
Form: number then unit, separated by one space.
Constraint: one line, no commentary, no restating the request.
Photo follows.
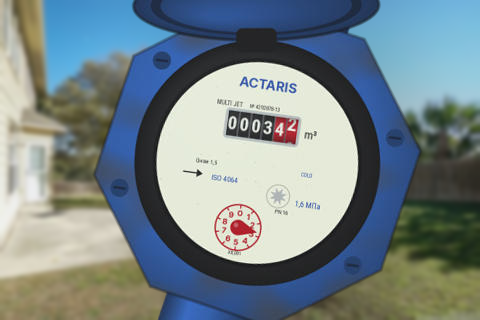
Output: 3.422 m³
